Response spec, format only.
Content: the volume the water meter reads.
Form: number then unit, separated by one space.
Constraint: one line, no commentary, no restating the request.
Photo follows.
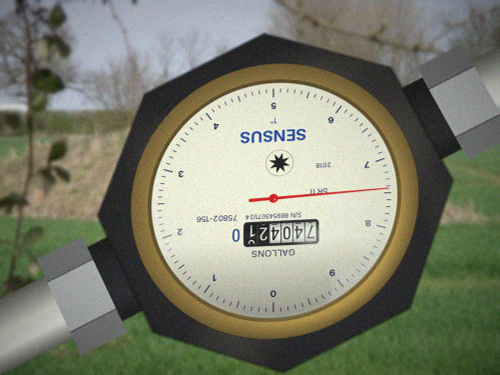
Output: 7404207.4 gal
